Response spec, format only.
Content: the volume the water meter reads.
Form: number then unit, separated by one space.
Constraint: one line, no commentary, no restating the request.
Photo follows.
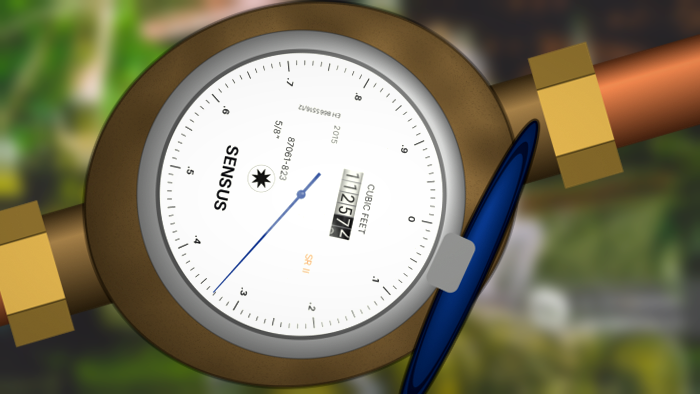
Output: 112572.33 ft³
